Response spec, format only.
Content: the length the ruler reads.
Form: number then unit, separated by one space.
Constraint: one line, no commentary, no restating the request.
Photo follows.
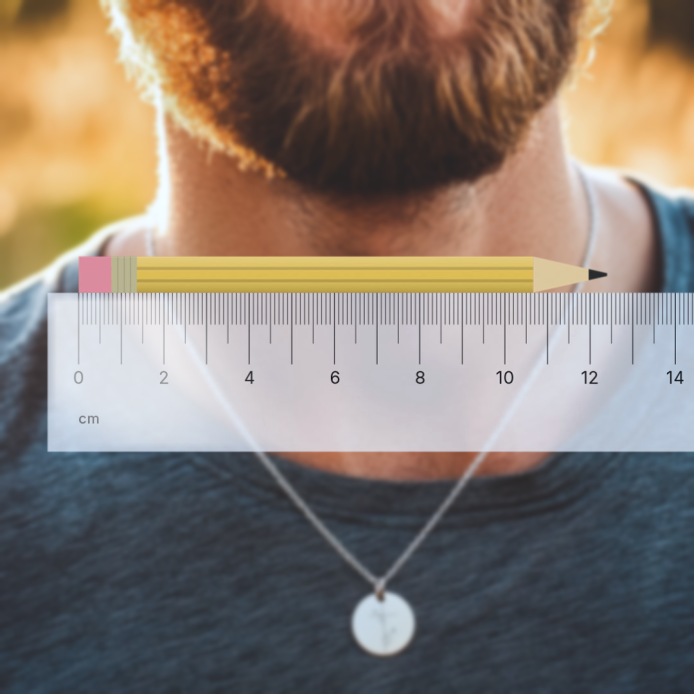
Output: 12.4 cm
